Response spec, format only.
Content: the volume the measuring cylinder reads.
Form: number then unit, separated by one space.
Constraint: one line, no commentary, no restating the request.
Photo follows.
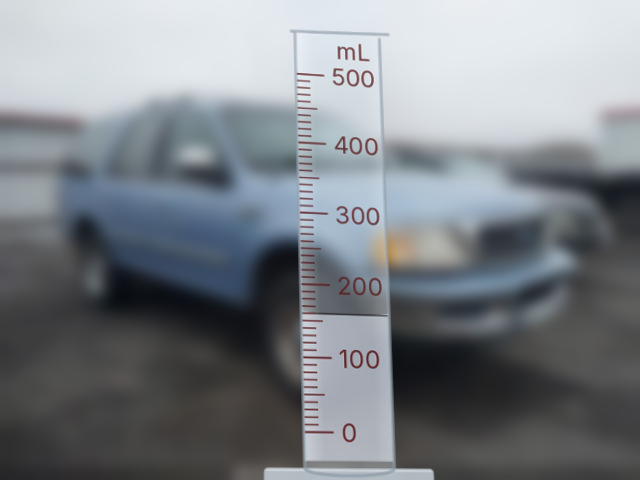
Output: 160 mL
